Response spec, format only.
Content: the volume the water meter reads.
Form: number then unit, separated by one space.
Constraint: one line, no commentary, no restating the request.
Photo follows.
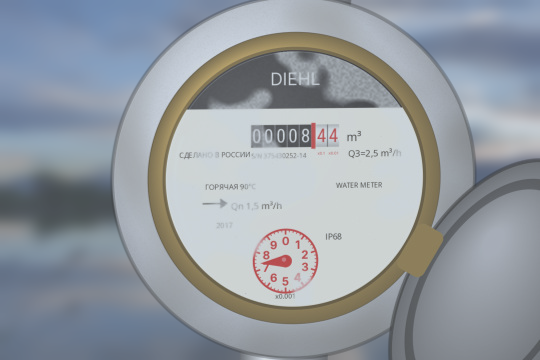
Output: 8.447 m³
